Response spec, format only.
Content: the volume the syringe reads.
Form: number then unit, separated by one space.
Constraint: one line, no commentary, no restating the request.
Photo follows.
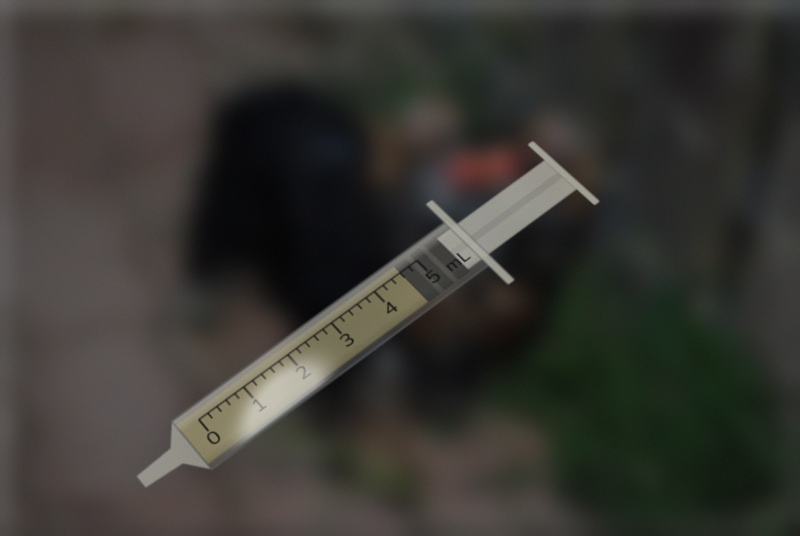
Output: 4.6 mL
